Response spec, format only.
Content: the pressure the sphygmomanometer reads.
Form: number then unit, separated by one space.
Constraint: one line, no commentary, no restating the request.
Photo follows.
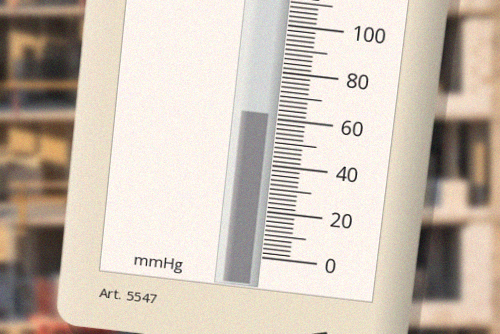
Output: 62 mmHg
